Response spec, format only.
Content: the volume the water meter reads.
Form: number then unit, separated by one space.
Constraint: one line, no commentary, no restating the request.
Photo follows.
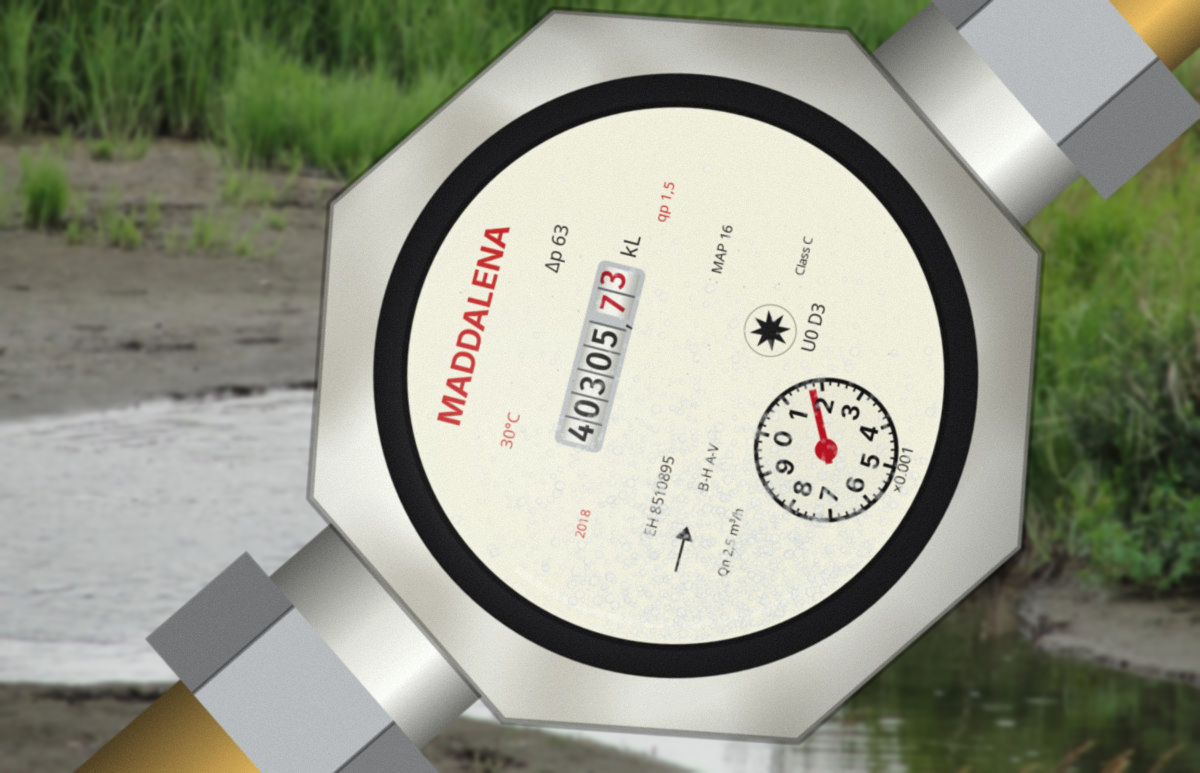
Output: 40305.731 kL
